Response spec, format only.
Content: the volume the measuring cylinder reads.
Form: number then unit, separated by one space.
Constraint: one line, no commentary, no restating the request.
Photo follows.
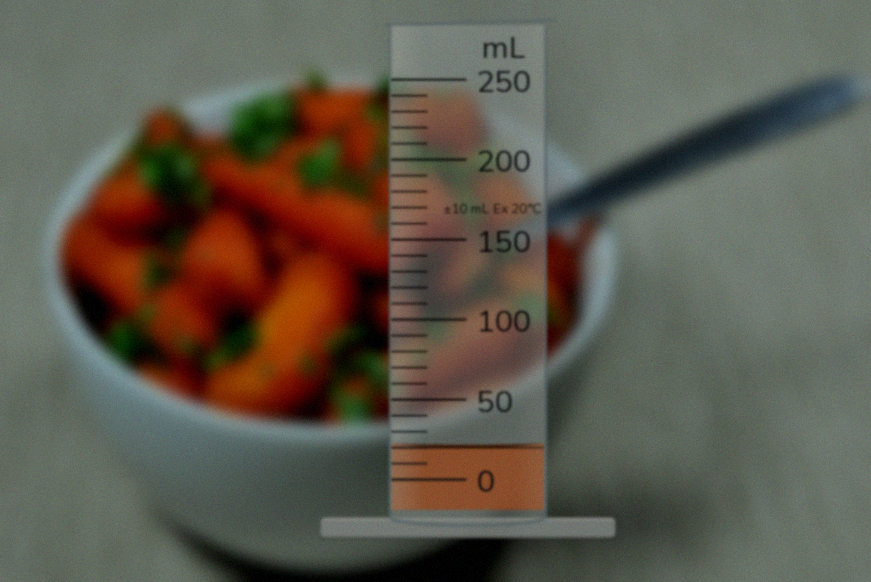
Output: 20 mL
